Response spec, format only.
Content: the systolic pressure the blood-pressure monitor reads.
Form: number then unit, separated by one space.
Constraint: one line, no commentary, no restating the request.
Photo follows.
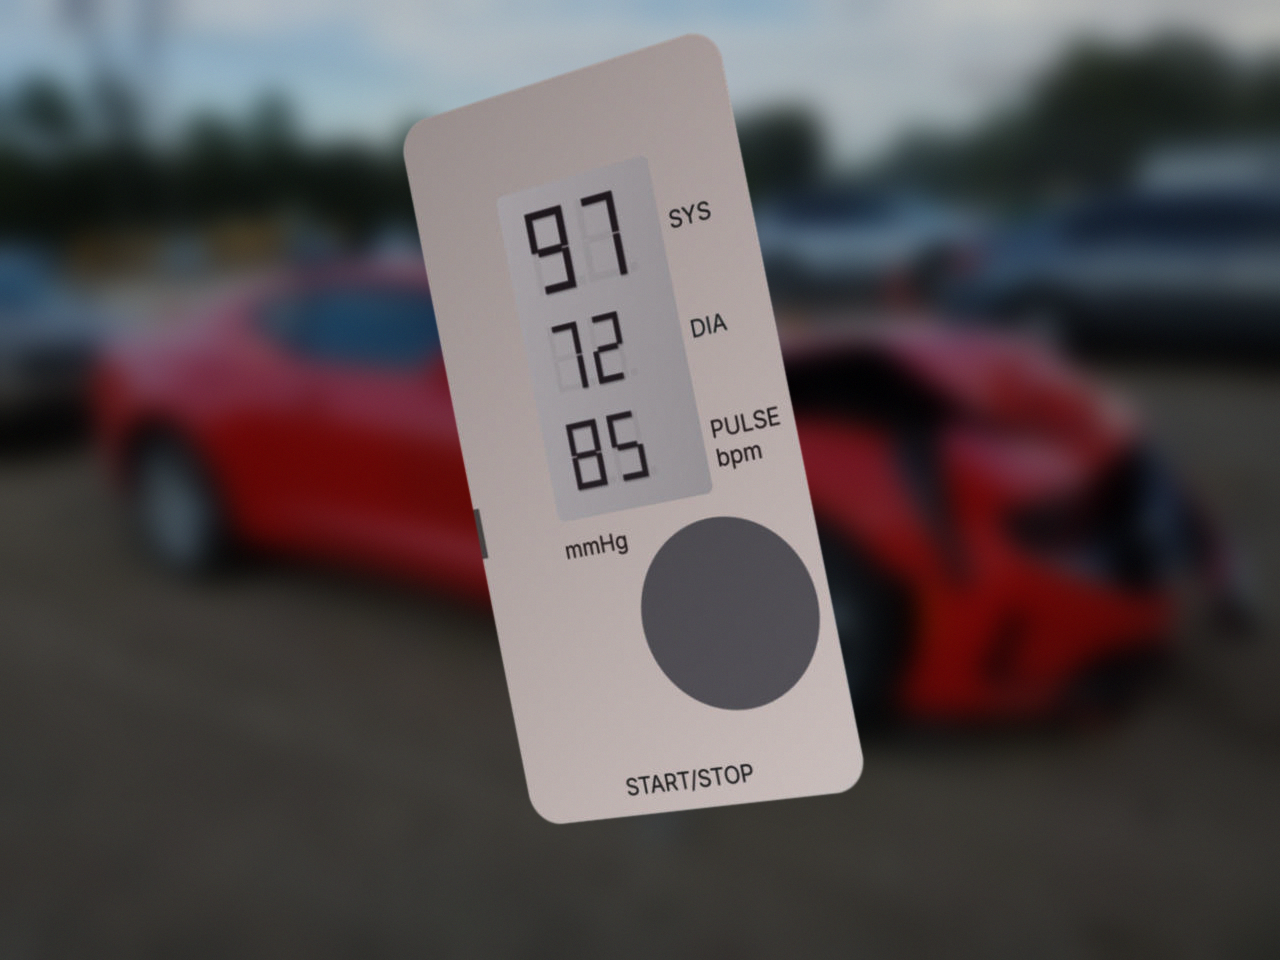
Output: 97 mmHg
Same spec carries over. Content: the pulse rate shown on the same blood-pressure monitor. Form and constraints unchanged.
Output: 85 bpm
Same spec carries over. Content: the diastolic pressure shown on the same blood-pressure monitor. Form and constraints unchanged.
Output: 72 mmHg
